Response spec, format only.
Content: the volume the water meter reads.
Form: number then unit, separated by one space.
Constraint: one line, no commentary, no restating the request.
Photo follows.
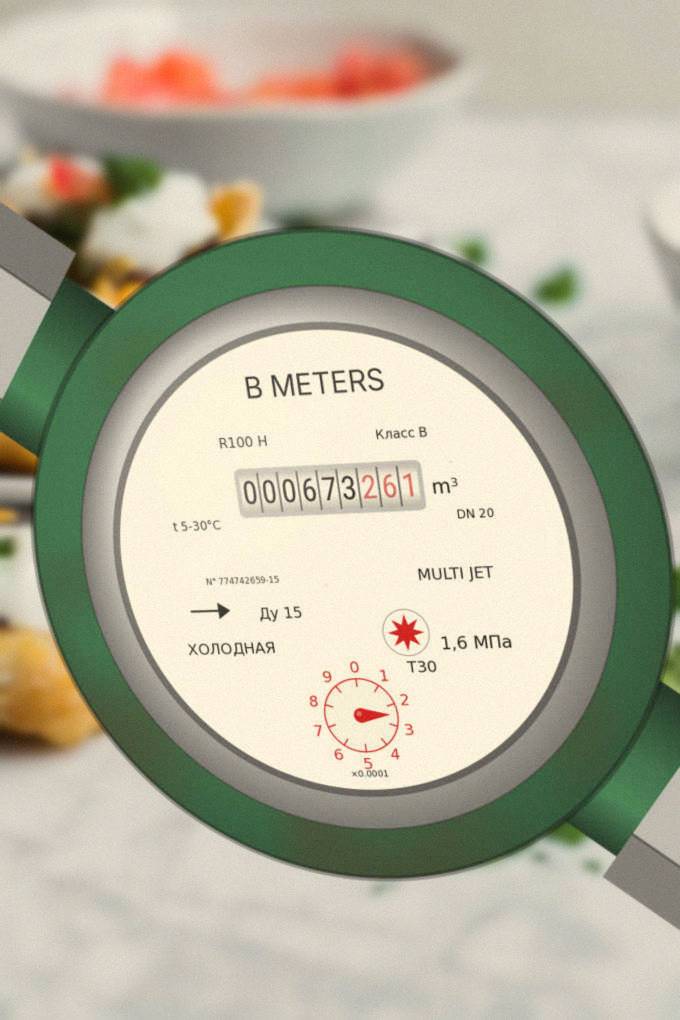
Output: 673.2612 m³
